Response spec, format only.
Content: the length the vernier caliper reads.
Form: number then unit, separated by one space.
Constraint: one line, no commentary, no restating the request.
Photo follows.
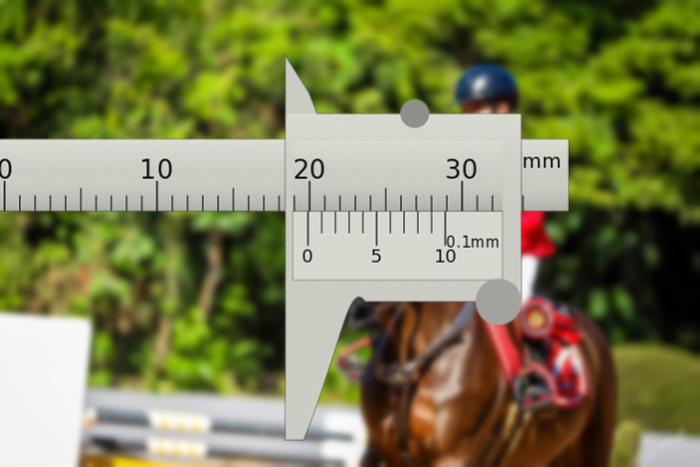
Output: 19.9 mm
